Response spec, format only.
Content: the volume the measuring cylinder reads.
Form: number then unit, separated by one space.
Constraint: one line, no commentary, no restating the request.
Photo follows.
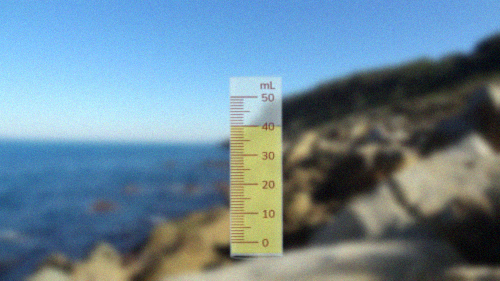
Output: 40 mL
